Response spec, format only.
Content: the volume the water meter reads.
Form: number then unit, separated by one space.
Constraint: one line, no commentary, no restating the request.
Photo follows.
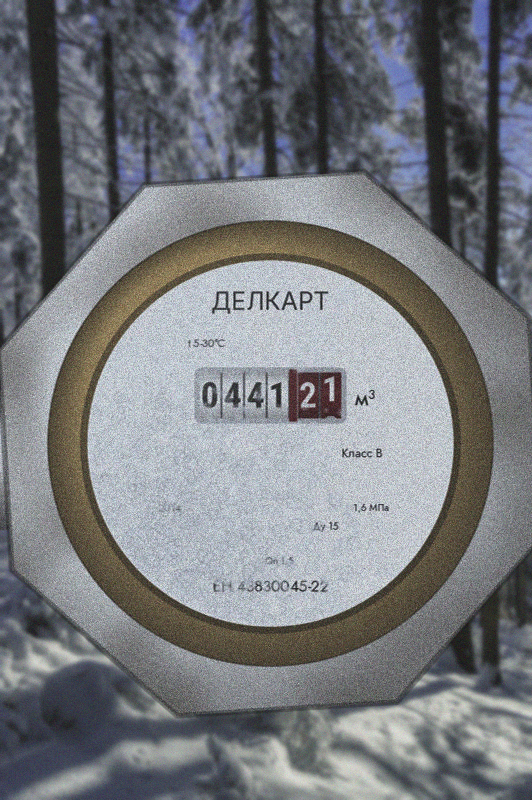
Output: 441.21 m³
